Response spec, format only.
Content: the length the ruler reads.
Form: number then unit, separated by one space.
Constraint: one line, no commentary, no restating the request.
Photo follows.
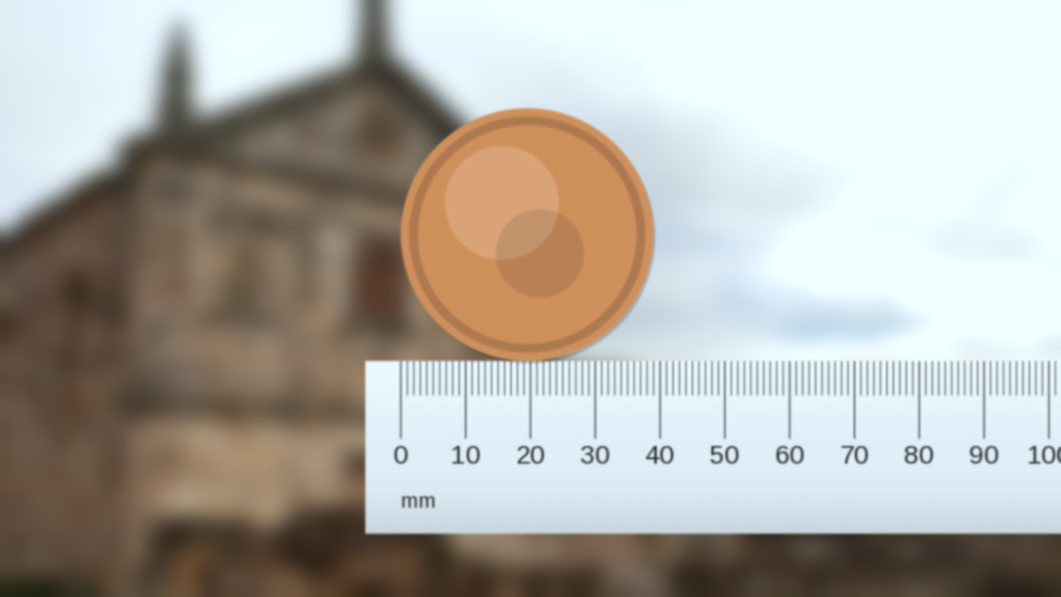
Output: 39 mm
